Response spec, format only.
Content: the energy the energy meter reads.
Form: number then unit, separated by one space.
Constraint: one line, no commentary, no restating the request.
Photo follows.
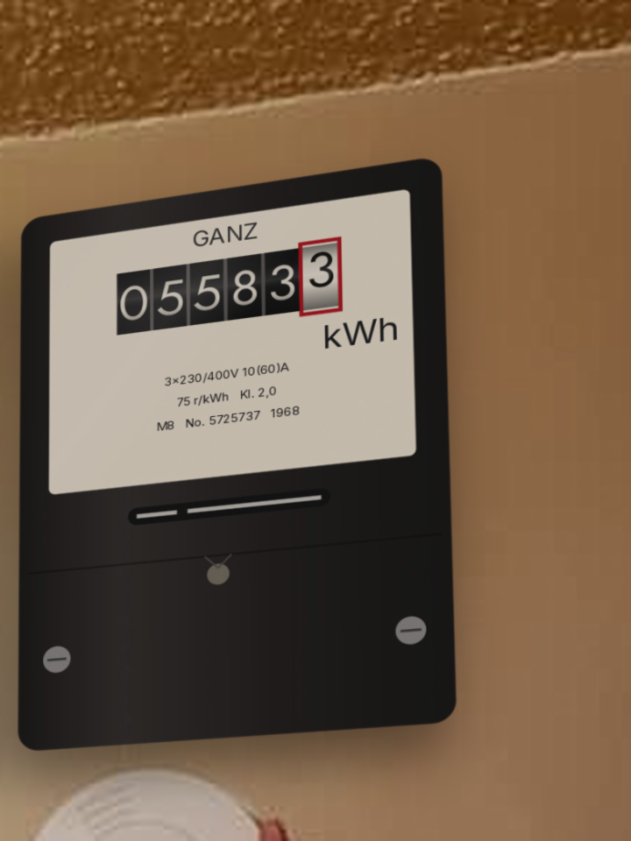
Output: 5583.3 kWh
